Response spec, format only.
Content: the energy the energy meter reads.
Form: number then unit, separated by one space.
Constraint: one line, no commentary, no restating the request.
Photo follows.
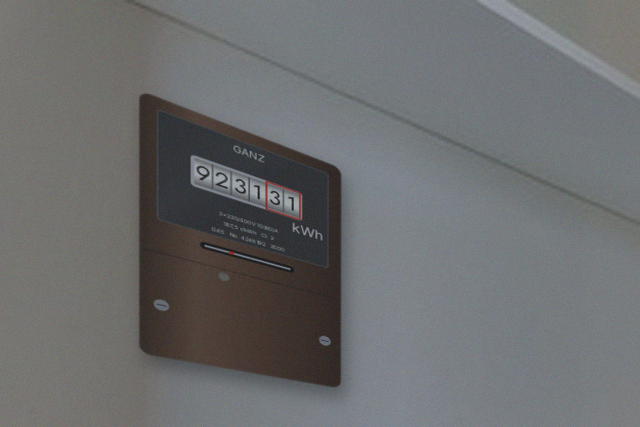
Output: 9231.31 kWh
